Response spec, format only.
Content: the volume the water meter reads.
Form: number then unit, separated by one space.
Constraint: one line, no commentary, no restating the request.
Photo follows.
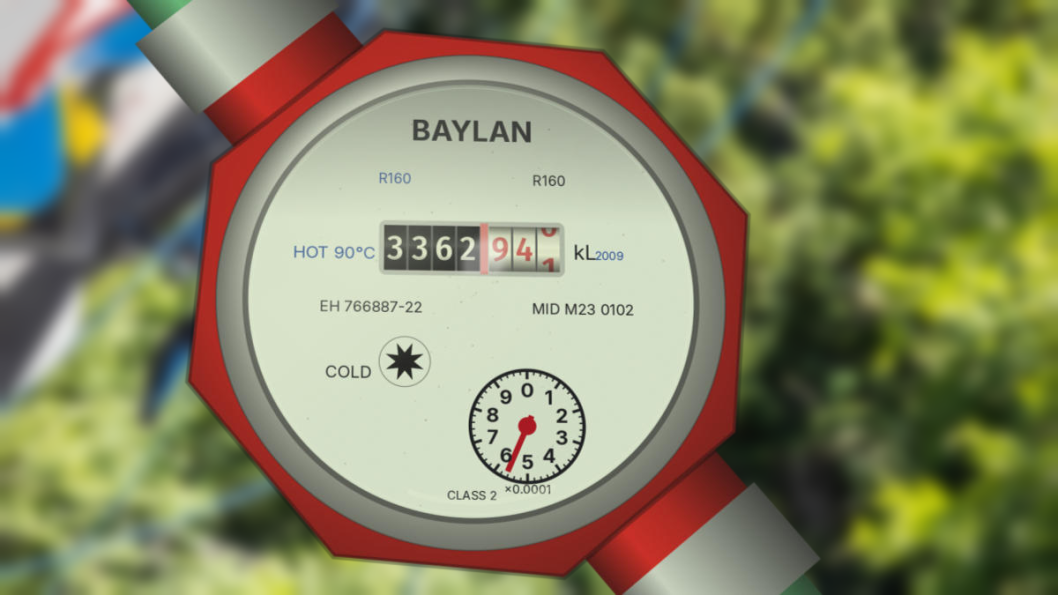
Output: 3362.9405 kL
